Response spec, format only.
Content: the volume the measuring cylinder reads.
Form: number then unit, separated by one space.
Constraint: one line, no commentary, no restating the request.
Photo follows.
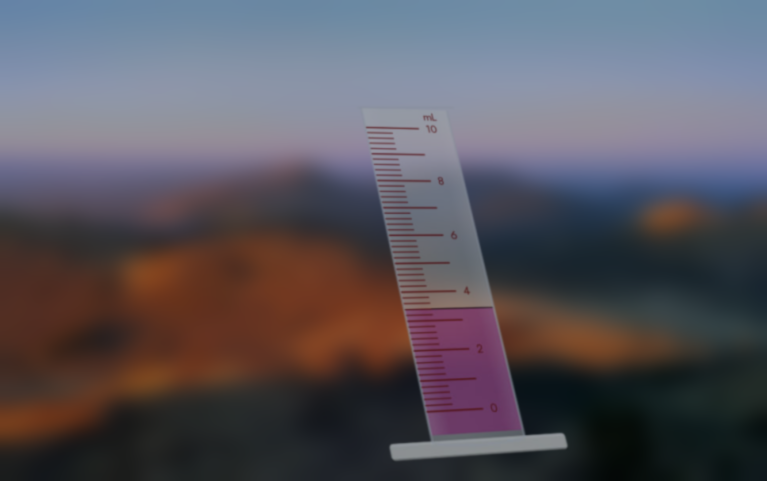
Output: 3.4 mL
